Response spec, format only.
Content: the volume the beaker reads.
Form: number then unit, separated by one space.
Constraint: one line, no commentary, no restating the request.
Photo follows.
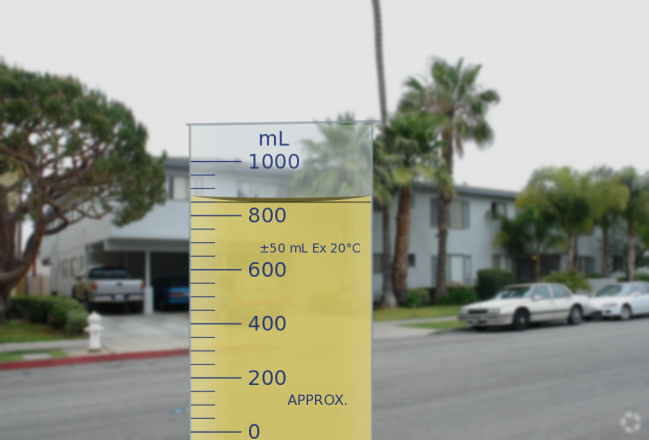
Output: 850 mL
